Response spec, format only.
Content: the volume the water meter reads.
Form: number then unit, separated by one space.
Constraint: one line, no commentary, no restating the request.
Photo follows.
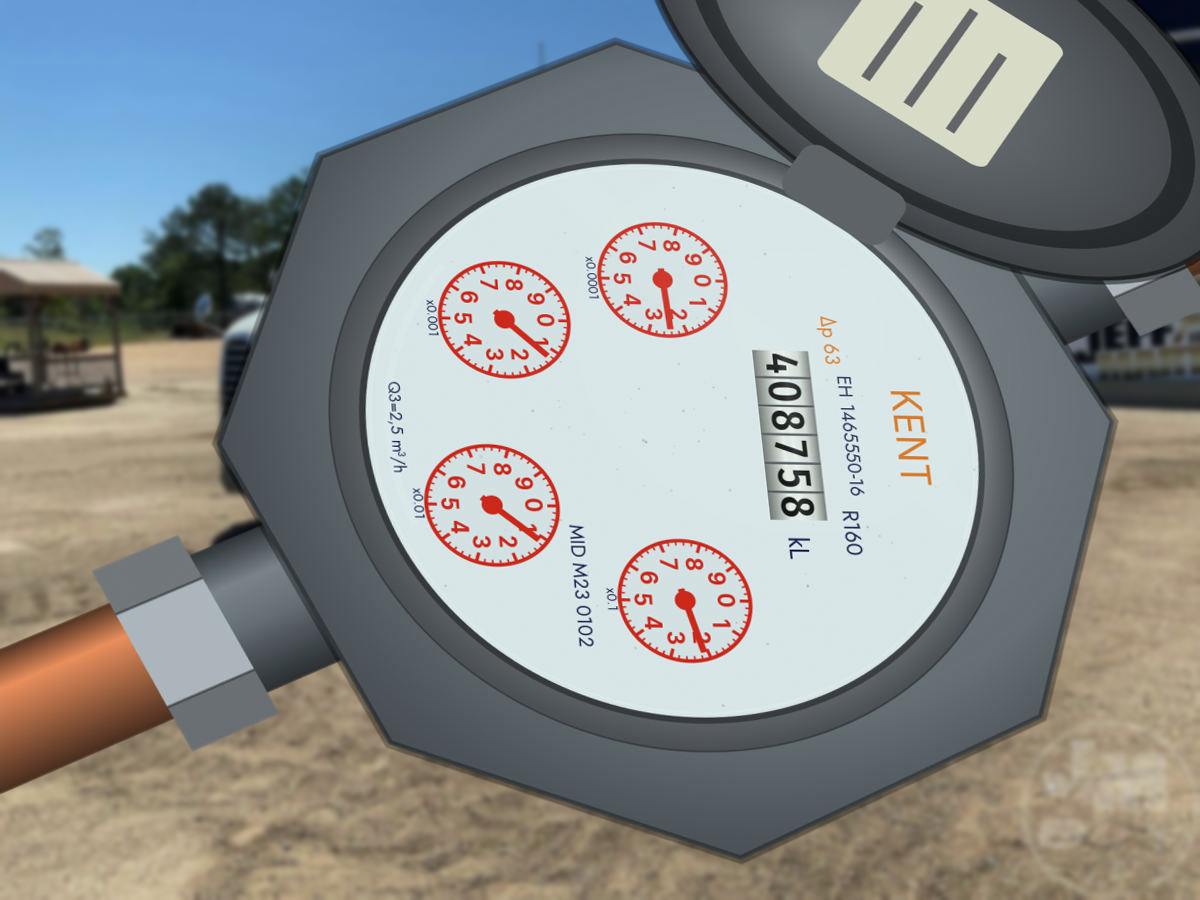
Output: 408758.2112 kL
